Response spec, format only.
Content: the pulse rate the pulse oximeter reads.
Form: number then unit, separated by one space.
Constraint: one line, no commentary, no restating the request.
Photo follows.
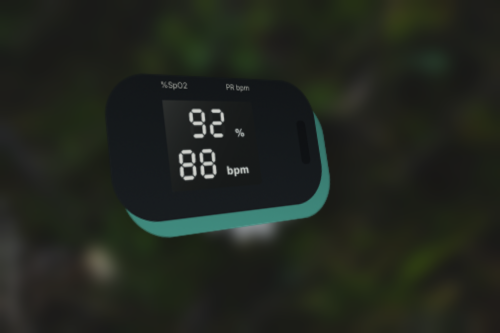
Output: 88 bpm
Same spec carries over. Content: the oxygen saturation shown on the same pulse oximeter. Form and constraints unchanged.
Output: 92 %
